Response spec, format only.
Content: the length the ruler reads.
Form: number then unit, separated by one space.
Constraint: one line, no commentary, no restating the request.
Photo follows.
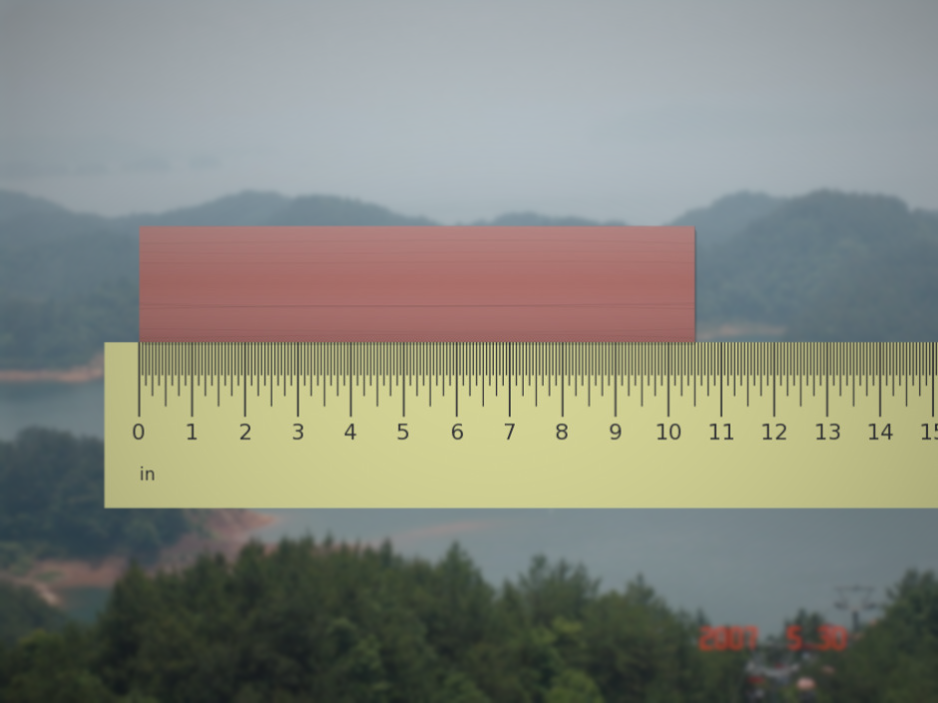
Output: 10.5 in
